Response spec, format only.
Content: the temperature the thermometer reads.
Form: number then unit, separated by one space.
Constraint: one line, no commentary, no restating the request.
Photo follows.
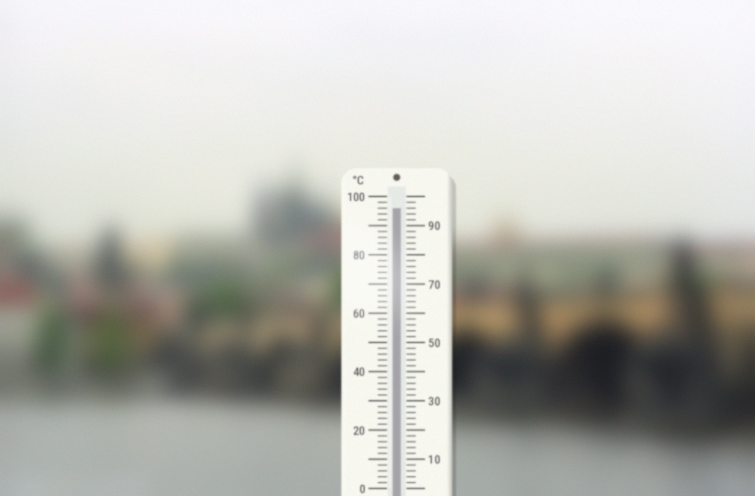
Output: 96 °C
